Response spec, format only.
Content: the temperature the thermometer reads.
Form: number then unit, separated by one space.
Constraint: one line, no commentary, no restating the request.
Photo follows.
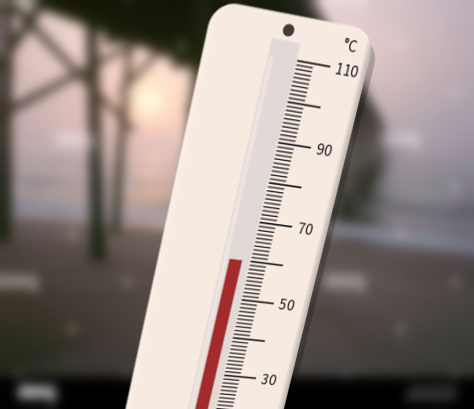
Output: 60 °C
